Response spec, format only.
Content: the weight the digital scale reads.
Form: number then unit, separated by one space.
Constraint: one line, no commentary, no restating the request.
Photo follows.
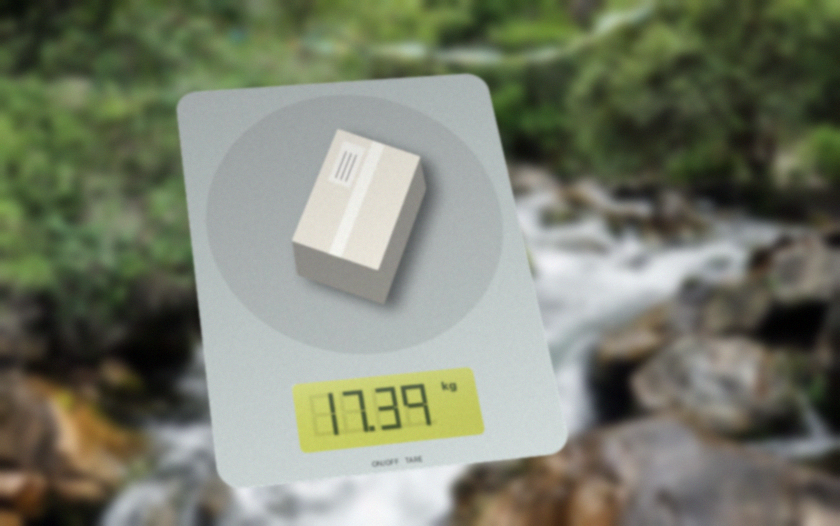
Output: 17.39 kg
